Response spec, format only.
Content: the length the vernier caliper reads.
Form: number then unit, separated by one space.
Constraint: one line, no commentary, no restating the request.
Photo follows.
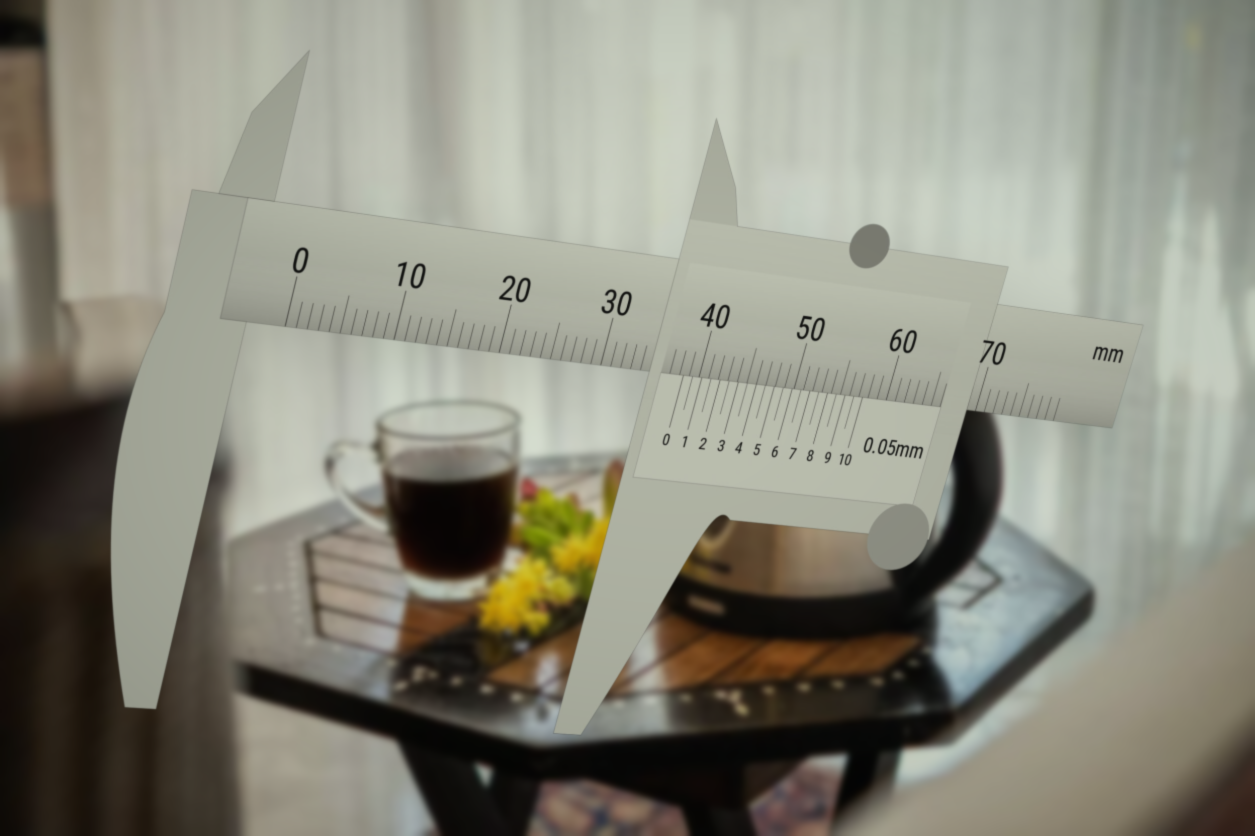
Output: 38.4 mm
